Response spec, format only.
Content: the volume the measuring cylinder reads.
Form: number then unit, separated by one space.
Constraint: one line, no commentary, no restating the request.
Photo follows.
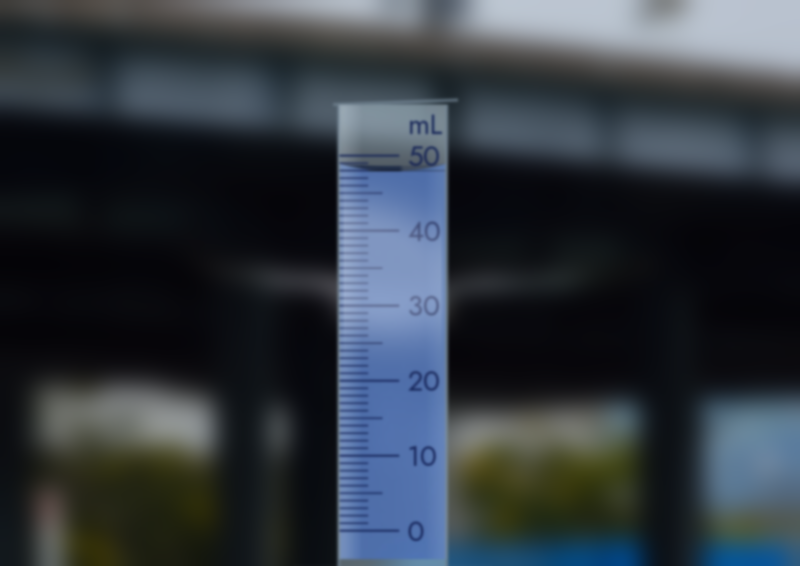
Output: 48 mL
